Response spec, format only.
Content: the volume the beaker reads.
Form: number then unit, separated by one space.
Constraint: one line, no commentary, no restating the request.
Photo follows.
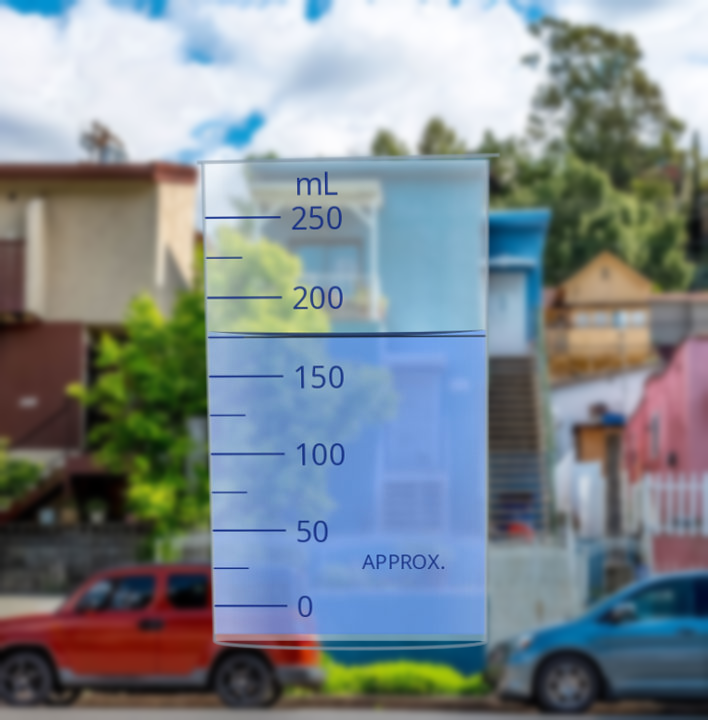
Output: 175 mL
